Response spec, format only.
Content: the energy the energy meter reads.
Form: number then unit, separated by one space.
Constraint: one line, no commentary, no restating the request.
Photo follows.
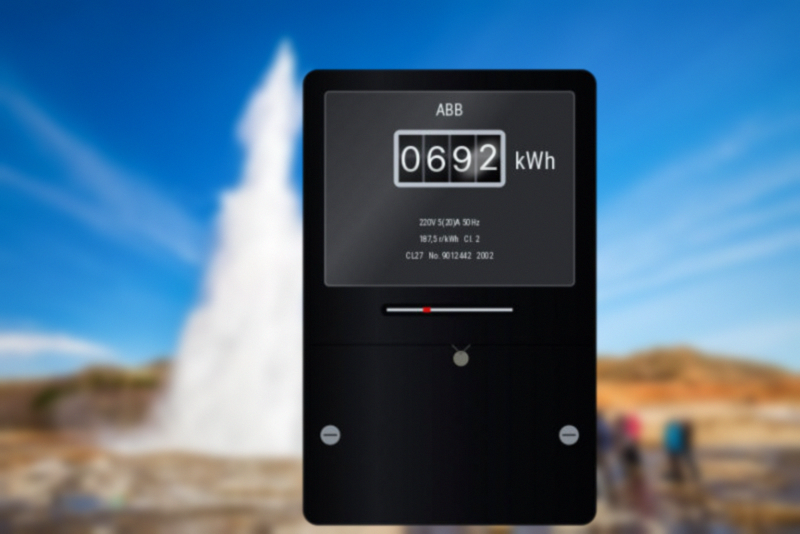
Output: 692 kWh
